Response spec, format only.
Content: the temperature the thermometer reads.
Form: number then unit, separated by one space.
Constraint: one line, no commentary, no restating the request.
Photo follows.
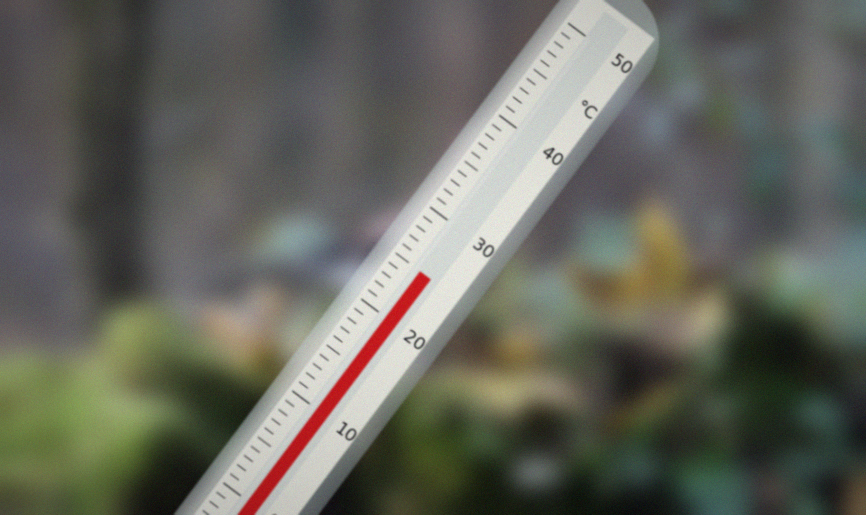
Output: 25 °C
